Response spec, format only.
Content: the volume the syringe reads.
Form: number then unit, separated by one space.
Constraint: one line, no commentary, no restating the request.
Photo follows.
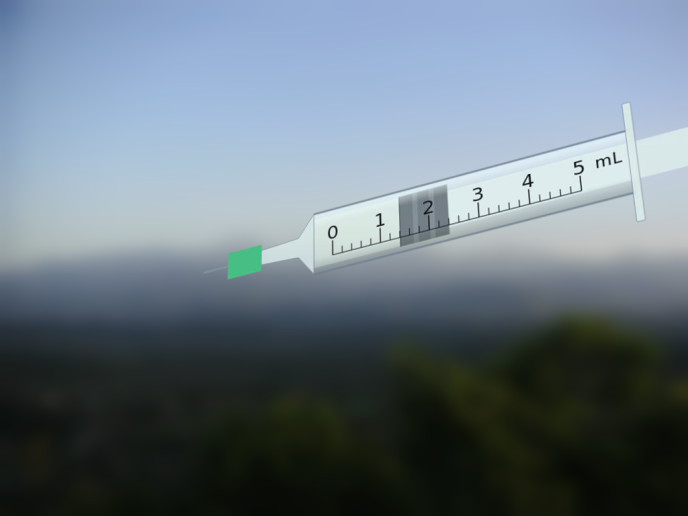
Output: 1.4 mL
